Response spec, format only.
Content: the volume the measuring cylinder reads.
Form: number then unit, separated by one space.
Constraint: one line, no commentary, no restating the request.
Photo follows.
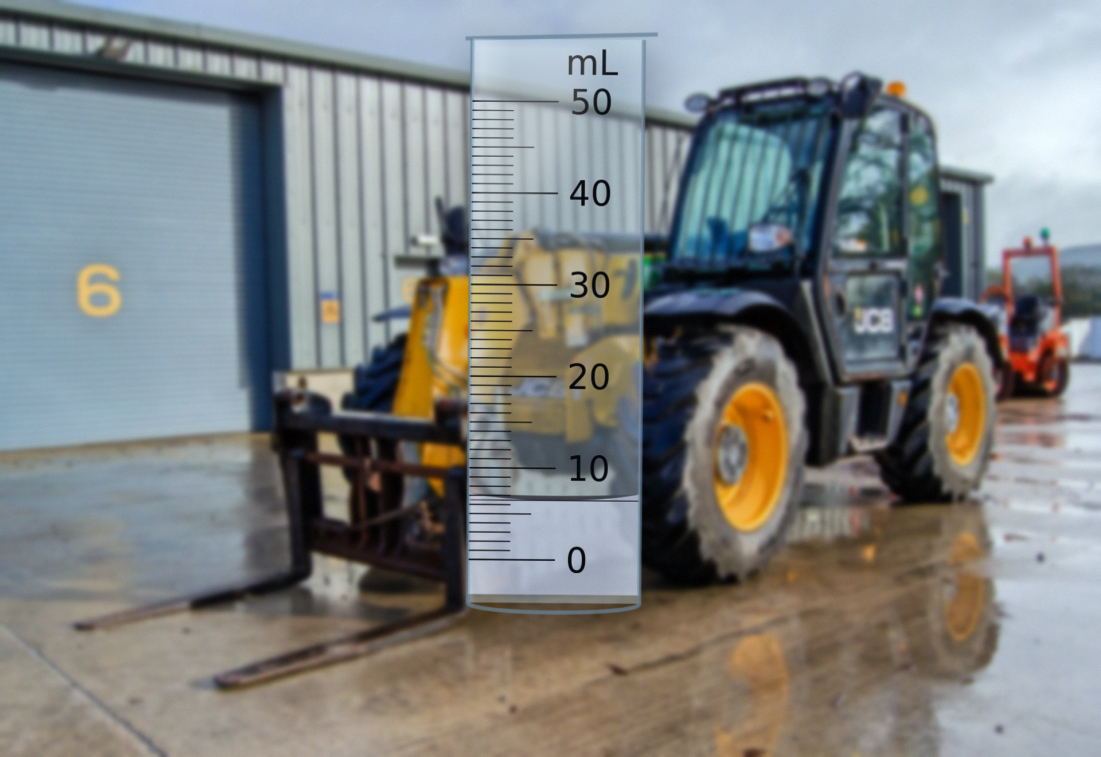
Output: 6.5 mL
